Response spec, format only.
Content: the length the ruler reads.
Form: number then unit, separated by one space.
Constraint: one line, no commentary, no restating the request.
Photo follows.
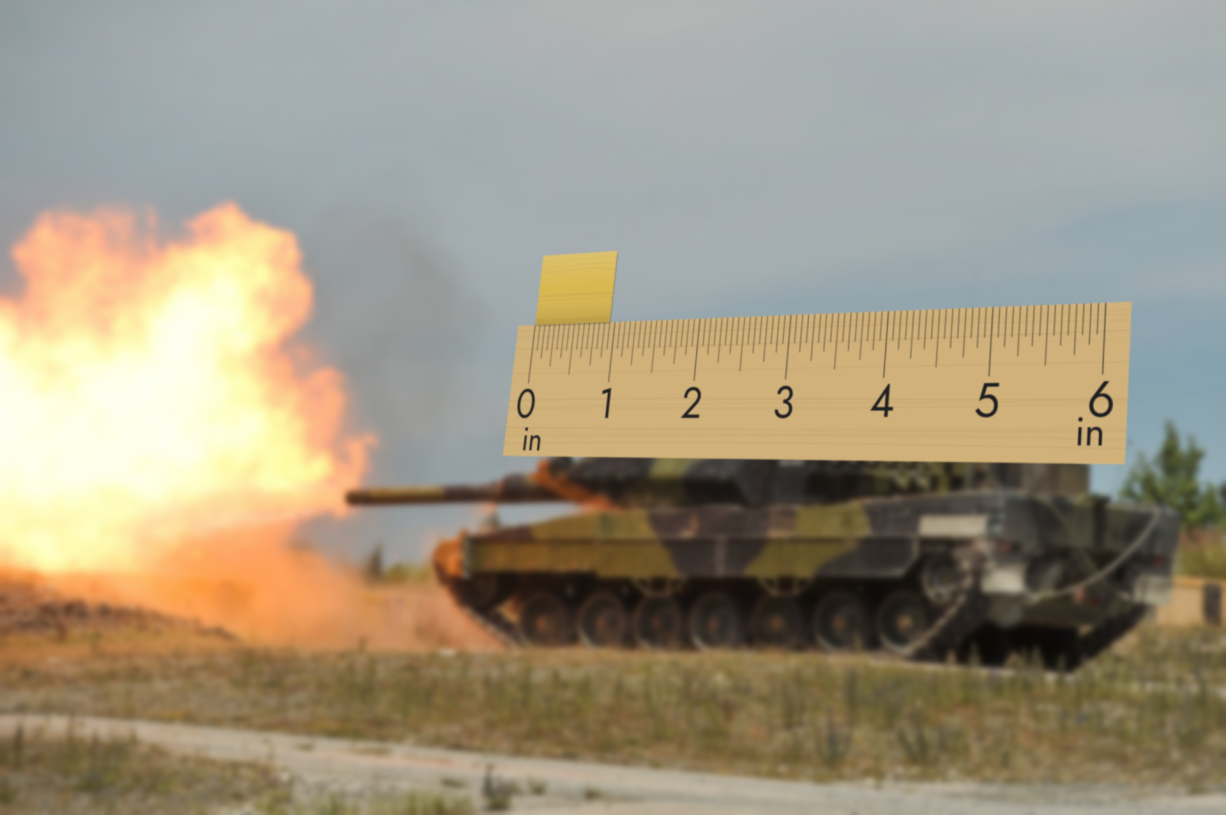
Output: 0.9375 in
